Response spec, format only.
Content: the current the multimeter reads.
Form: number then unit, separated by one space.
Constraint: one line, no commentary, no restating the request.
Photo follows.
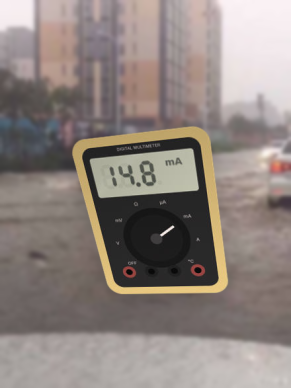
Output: 14.8 mA
